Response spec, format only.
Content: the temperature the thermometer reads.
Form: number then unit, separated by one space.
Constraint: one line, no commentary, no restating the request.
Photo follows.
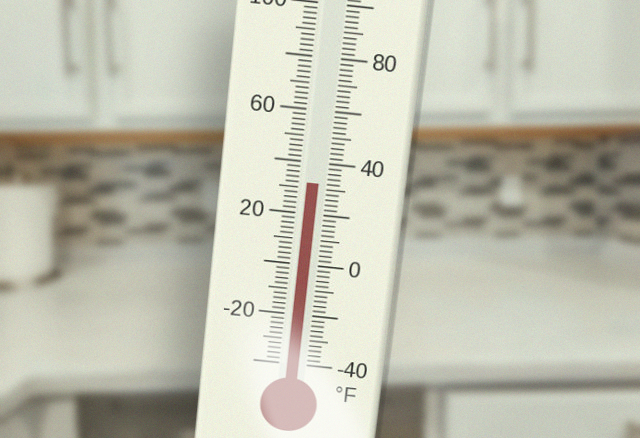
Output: 32 °F
